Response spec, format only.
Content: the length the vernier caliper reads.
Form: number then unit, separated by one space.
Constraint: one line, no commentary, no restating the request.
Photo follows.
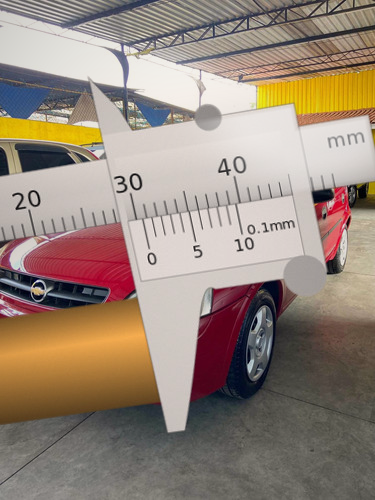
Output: 30.6 mm
